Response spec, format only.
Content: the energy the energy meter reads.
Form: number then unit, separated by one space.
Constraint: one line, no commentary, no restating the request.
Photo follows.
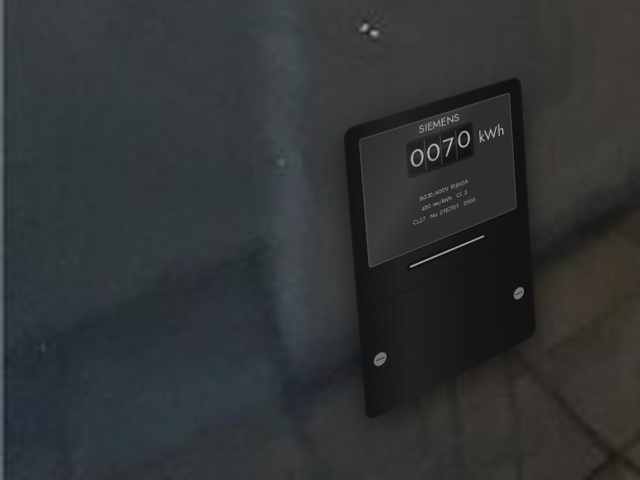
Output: 70 kWh
